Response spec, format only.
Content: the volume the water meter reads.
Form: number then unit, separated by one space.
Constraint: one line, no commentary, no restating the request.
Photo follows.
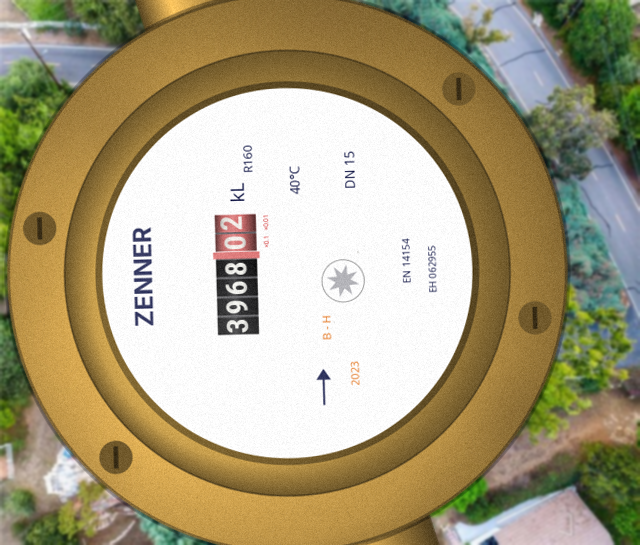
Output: 3968.02 kL
